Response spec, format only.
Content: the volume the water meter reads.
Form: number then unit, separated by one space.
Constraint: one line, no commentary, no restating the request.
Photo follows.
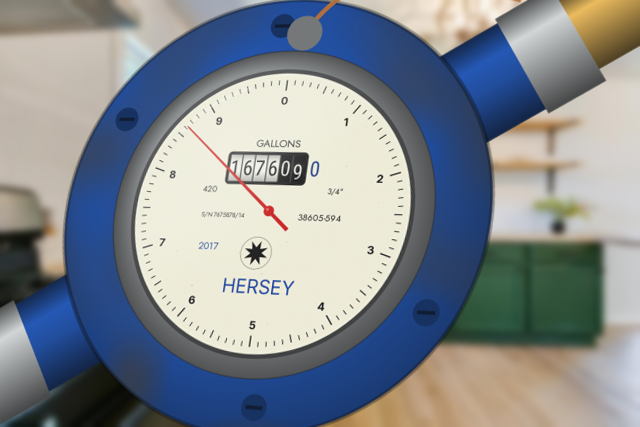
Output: 1676088.6 gal
